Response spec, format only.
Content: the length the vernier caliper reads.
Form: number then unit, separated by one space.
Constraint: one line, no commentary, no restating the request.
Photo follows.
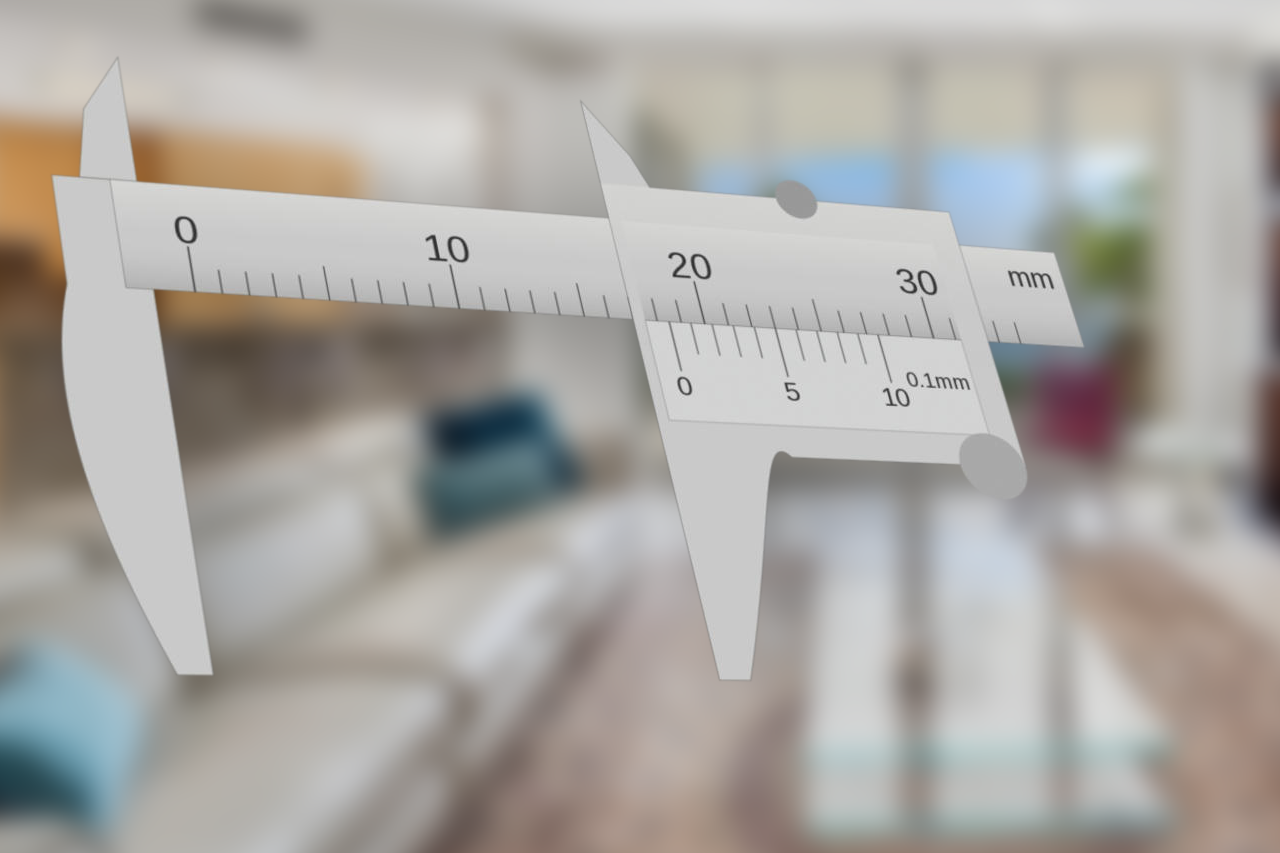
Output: 18.5 mm
